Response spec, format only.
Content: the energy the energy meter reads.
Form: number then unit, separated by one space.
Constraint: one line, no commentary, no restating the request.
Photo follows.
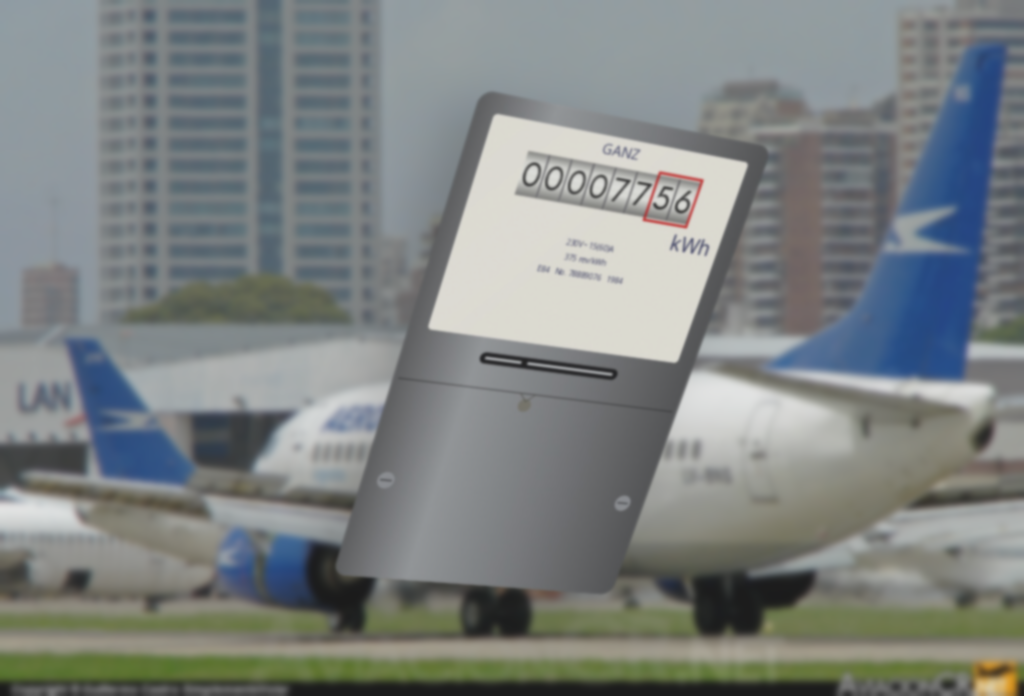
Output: 77.56 kWh
